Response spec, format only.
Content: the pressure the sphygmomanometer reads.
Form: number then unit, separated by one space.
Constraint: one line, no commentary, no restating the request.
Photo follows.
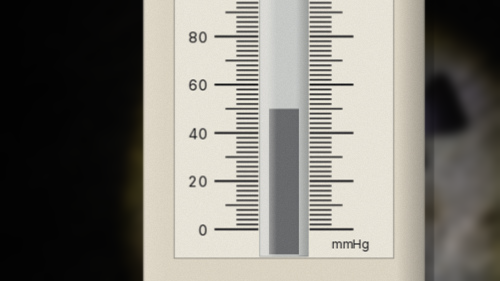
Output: 50 mmHg
